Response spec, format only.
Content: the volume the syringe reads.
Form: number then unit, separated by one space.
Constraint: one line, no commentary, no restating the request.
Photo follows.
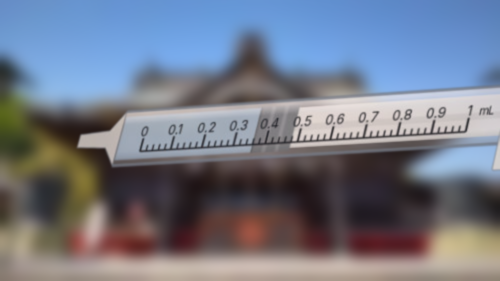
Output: 0.36 mL
